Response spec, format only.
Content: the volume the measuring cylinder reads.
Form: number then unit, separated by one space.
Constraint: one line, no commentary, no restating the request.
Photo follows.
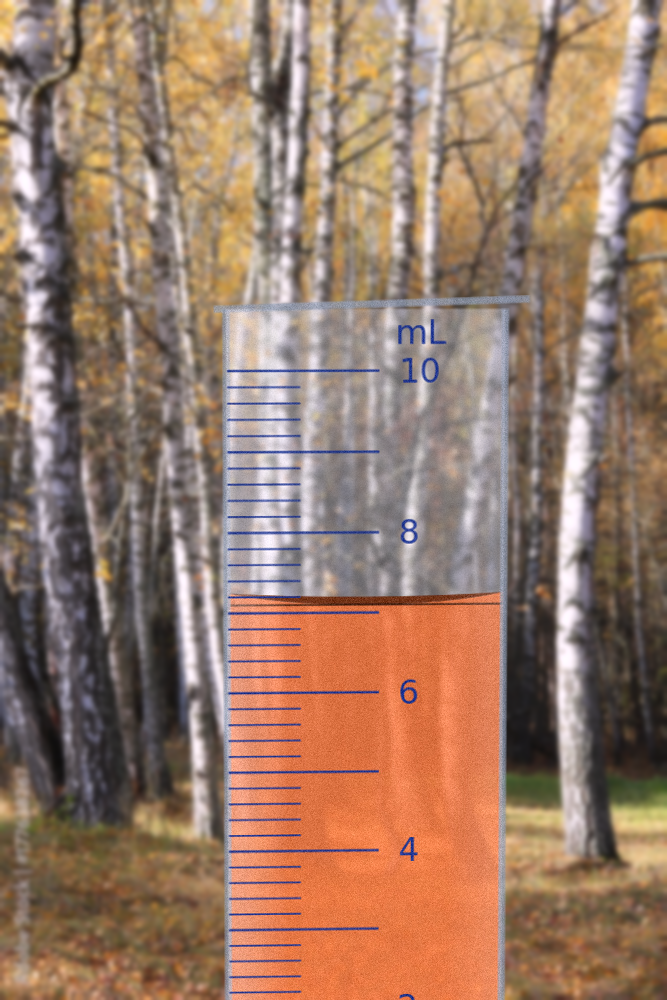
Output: 7.1 mL
